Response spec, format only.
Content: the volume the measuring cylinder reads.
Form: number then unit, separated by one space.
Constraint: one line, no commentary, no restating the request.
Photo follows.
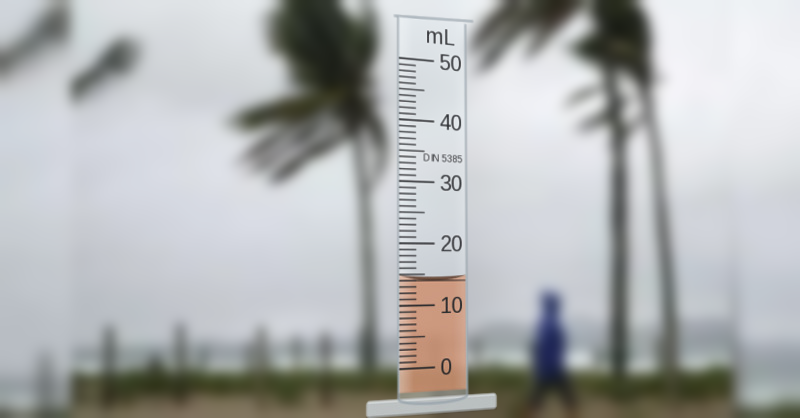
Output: 14 mL
